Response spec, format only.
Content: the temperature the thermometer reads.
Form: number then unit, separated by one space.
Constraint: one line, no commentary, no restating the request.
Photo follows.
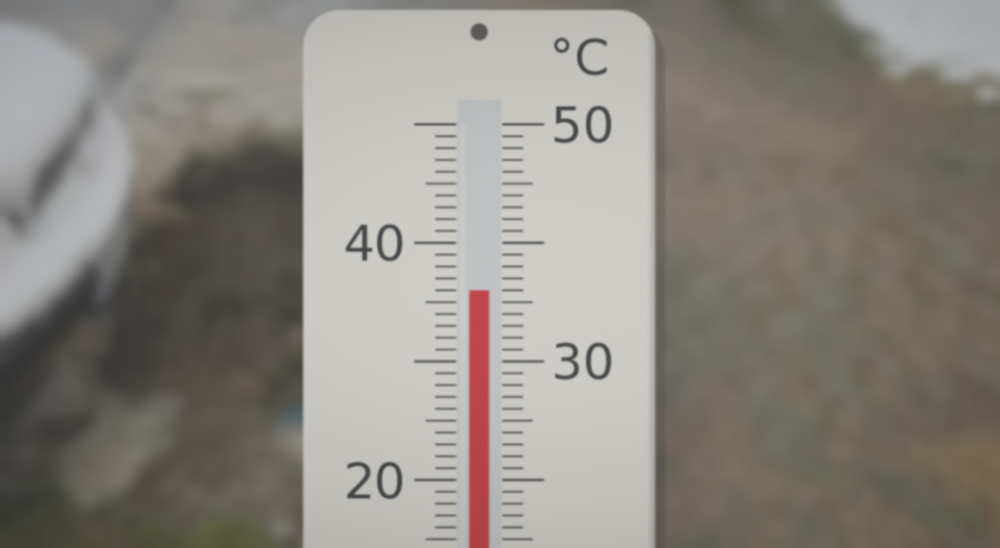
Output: 36 °C
